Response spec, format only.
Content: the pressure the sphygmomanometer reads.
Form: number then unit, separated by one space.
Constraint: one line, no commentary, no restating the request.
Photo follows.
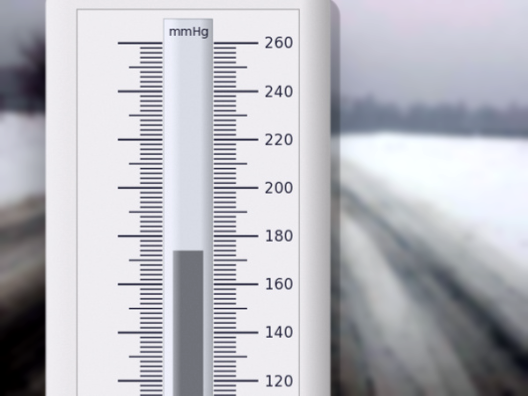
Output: 174 mmHg
